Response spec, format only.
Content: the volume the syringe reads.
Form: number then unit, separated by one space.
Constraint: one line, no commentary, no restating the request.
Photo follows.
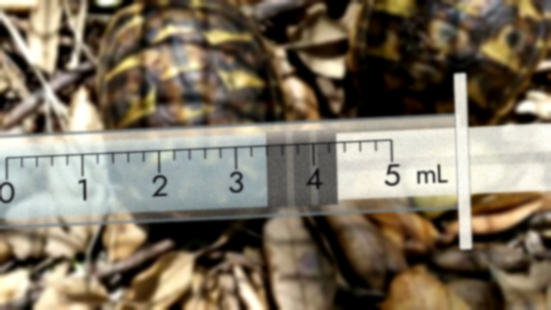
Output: 3.4 mL
